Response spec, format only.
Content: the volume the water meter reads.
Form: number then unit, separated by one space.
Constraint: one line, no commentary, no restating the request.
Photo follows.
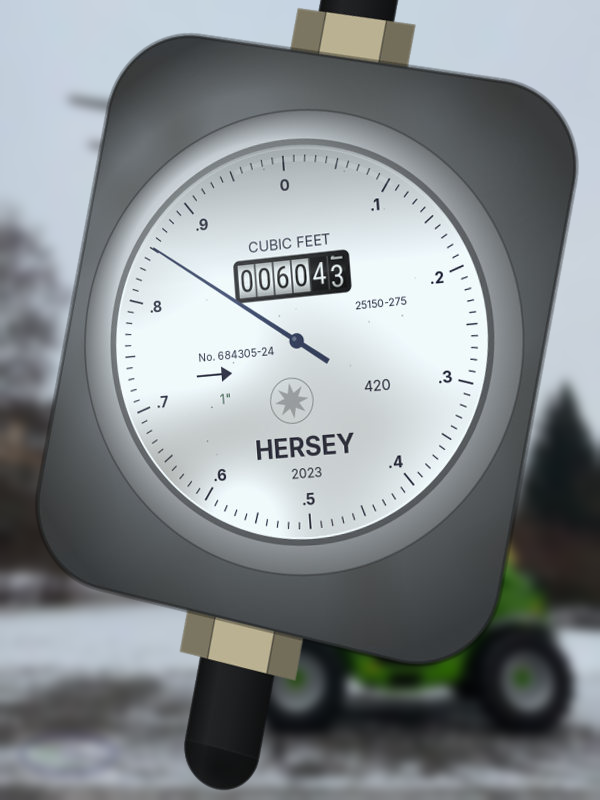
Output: 6042.85 ft³
